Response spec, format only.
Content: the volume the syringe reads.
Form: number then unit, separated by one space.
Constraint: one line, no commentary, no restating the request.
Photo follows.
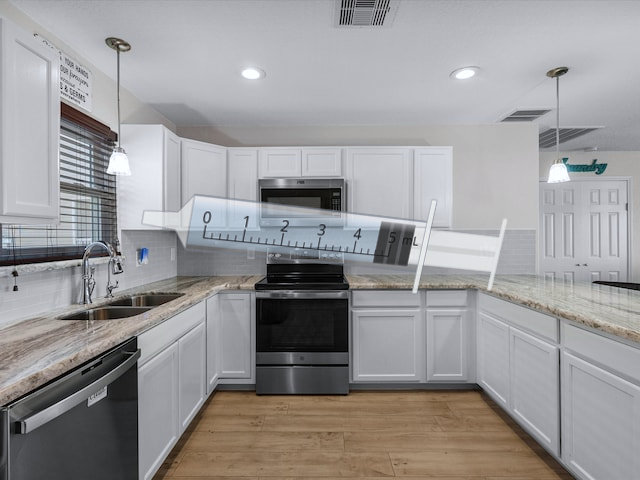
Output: 4.6 mL
